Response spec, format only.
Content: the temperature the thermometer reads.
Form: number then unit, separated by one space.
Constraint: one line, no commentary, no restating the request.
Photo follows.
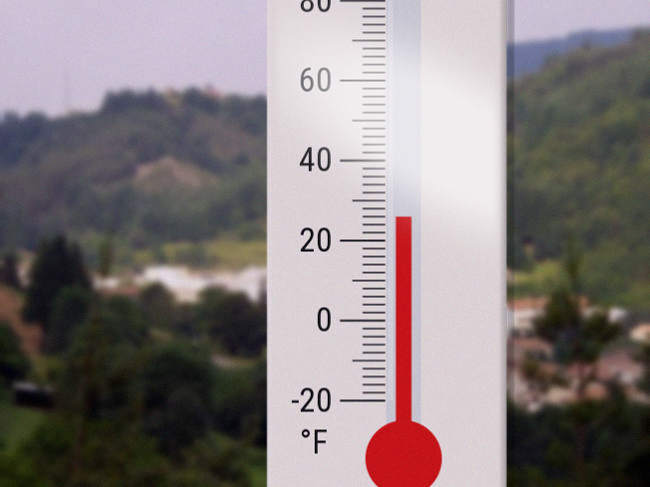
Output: 26 °F
